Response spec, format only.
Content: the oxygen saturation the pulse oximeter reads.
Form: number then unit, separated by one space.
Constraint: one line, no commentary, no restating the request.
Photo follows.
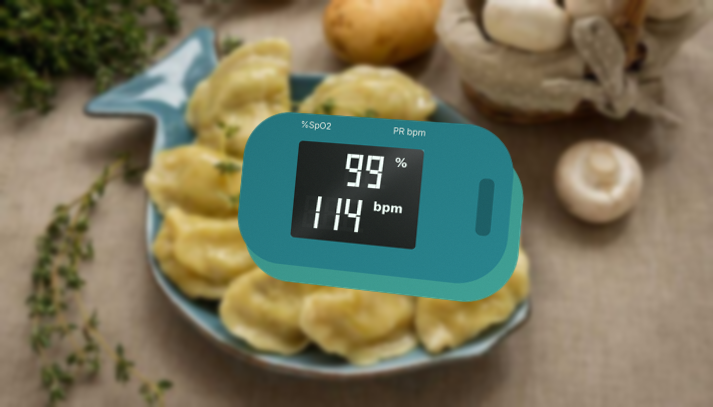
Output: 99 %
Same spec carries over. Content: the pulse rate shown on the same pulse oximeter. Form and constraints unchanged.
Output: 114 bpm
